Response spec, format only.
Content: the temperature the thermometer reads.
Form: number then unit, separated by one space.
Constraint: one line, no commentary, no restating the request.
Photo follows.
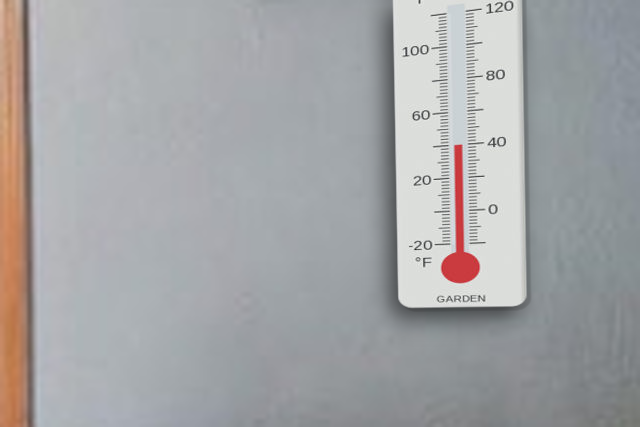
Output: 40 °F
